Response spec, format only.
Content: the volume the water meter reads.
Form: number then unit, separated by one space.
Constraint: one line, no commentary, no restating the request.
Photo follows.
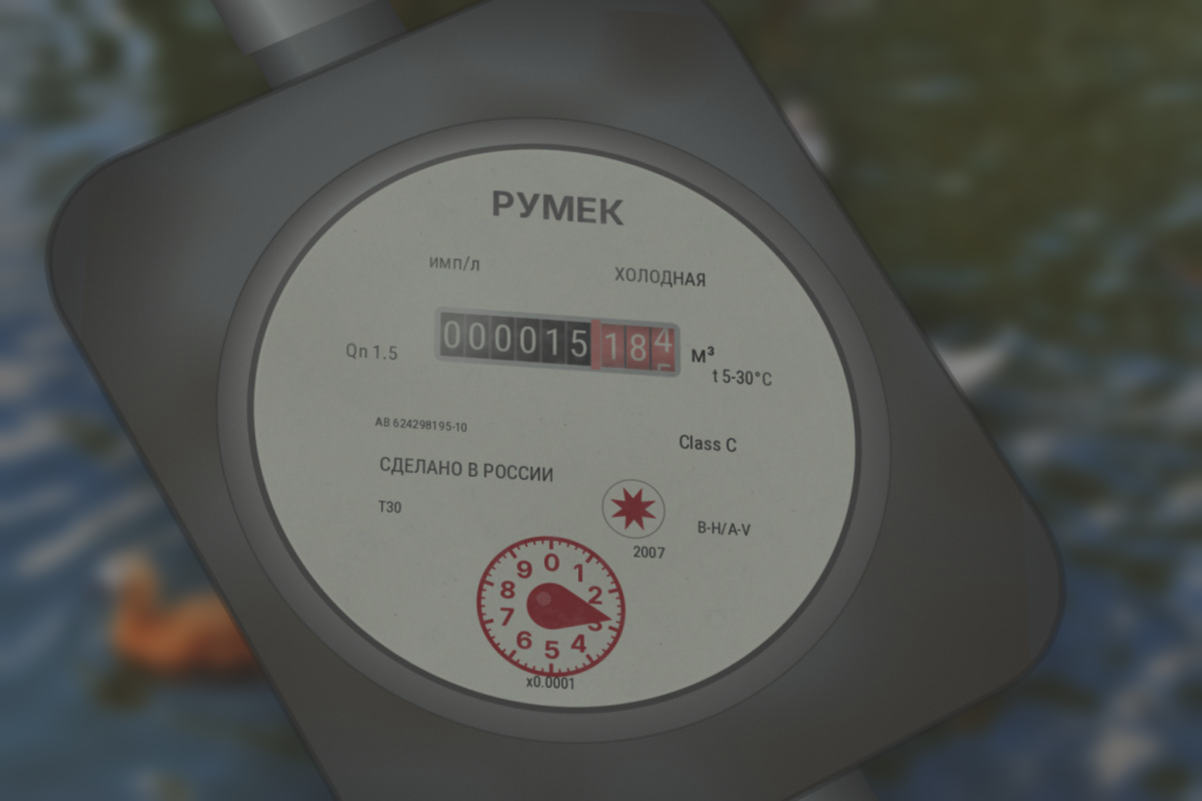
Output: 15.1842 m³
